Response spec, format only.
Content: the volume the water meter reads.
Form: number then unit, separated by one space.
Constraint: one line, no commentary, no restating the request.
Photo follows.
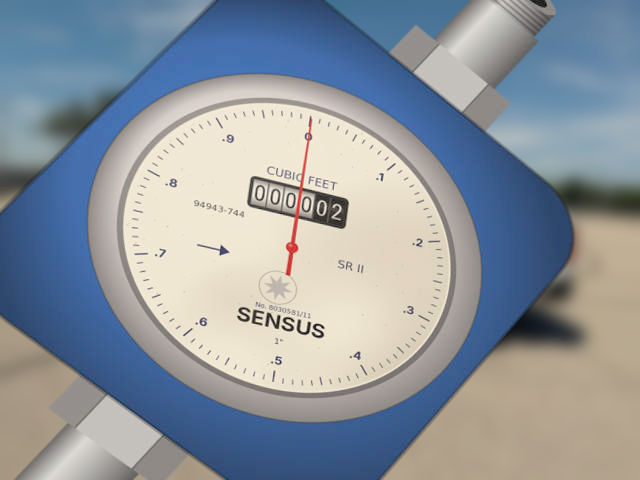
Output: 2.00 ft³
